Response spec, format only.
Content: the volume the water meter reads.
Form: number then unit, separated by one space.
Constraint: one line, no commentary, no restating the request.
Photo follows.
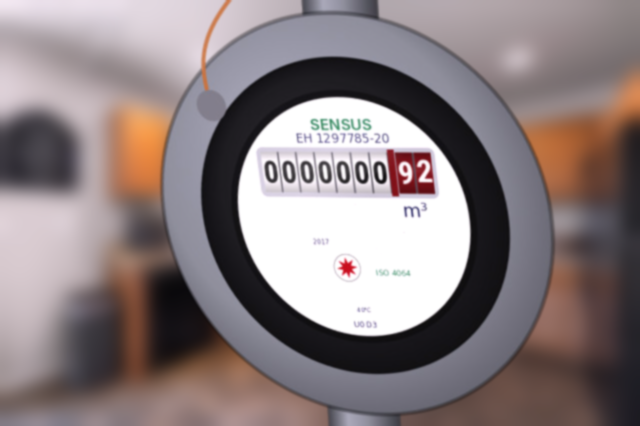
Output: 0.92 m³
